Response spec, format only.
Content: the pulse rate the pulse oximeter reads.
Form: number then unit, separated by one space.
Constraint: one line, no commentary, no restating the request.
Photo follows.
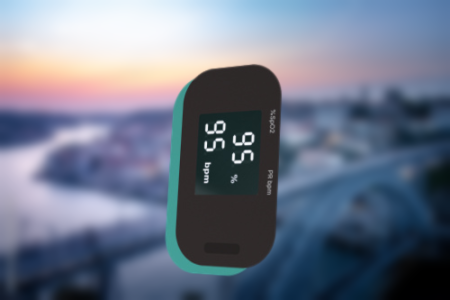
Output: 95 bpm
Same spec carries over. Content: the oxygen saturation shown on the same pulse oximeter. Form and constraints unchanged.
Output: 95 %
